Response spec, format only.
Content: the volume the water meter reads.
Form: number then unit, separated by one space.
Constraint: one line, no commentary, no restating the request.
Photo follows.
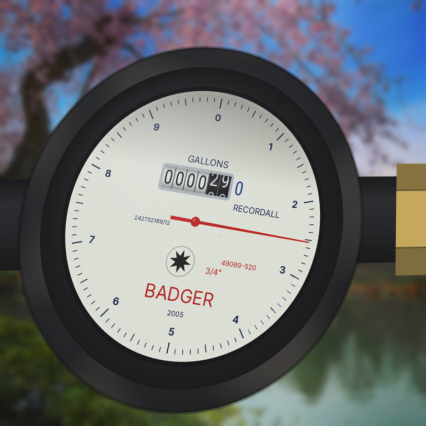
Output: 292.5 gal
